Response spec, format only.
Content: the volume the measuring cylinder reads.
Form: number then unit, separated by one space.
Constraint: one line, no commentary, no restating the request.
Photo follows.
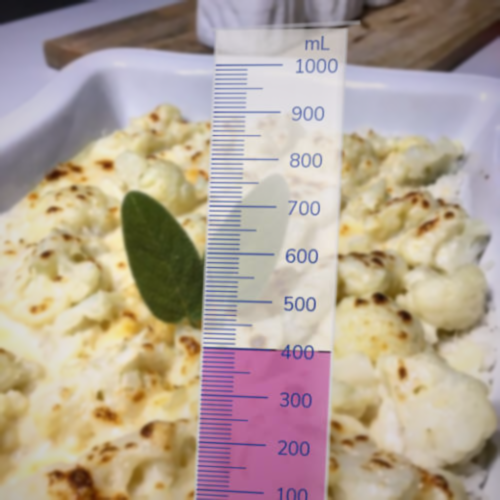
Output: 400 mL
